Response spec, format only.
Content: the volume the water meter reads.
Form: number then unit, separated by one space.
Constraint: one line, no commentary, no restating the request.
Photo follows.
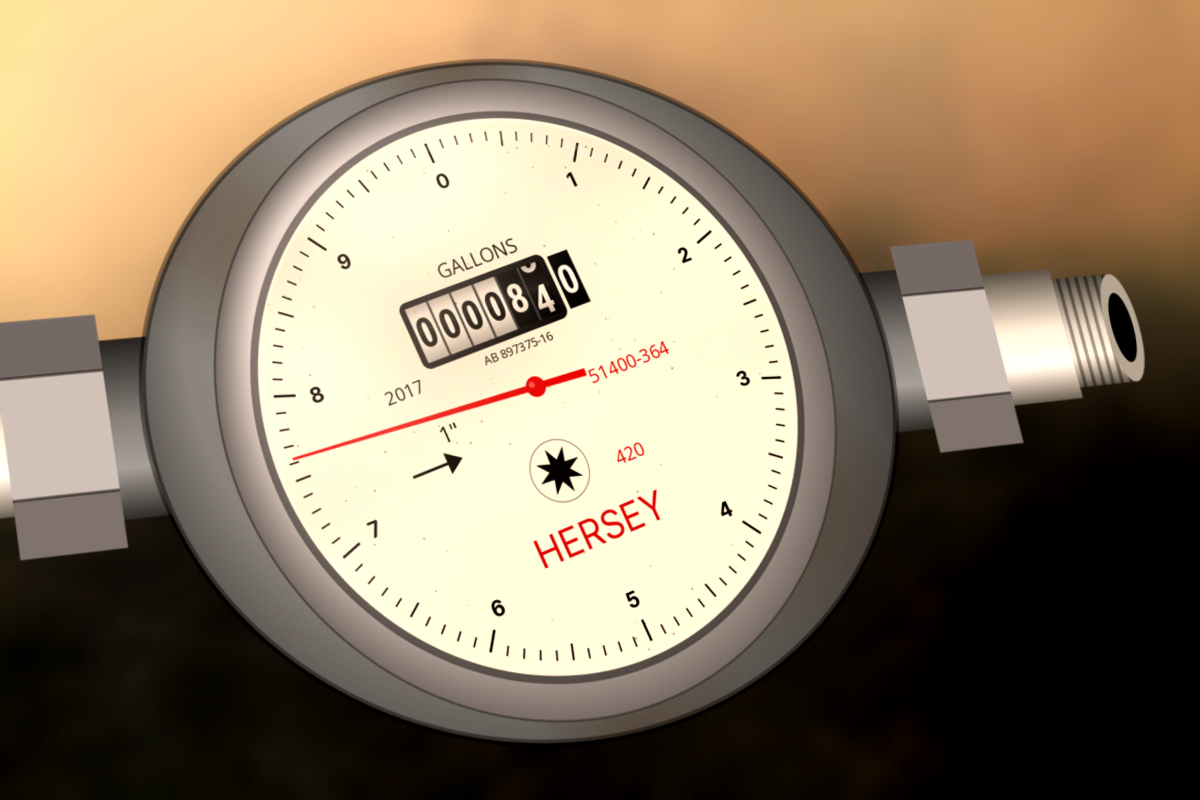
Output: 837.6 gal
